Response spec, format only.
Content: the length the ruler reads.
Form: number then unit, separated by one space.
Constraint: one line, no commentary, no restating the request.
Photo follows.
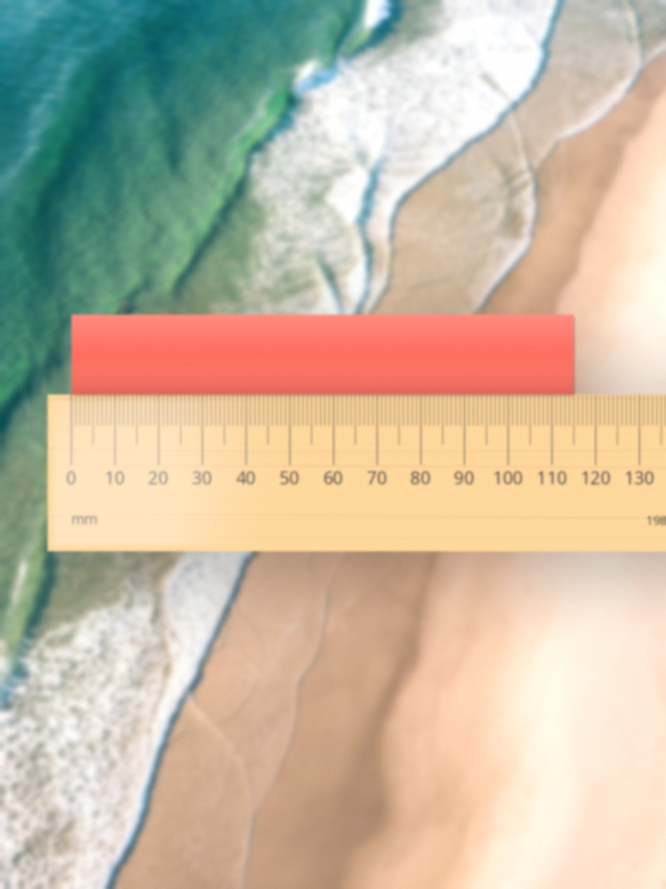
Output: 115 mm
